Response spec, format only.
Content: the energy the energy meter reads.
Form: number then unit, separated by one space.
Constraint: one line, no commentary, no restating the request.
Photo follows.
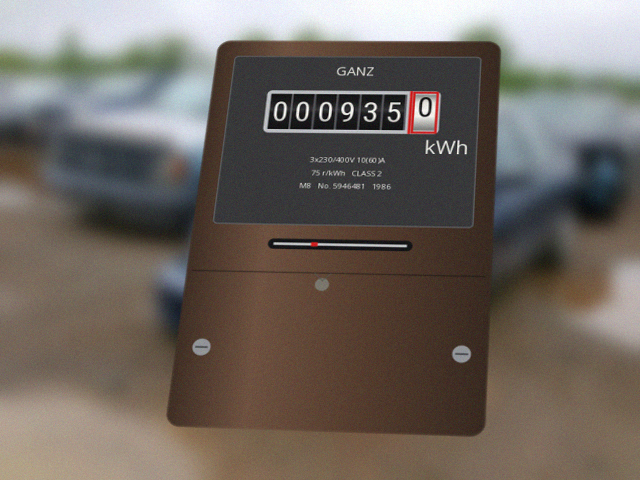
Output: 935.0 kWh
